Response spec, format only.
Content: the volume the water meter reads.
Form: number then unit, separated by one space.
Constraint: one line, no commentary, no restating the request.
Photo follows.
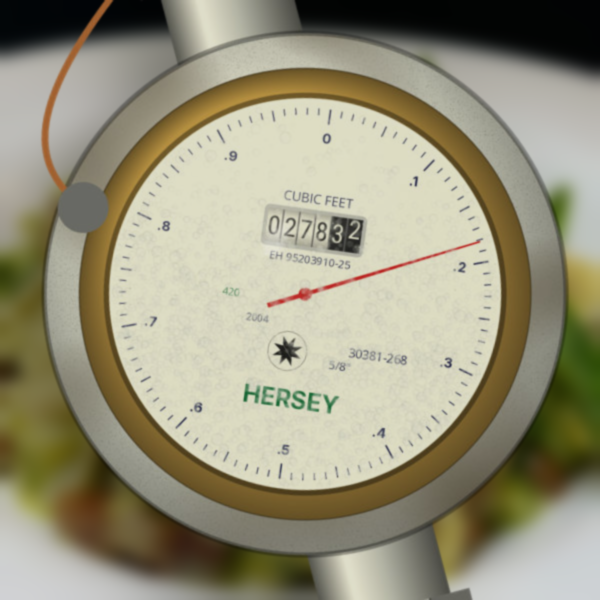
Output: 27832.18 ft³
